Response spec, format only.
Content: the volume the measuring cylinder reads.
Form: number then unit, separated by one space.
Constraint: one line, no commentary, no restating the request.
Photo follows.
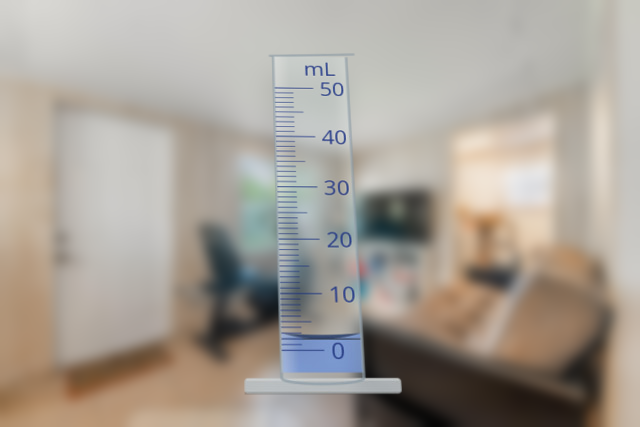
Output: 2 mL
